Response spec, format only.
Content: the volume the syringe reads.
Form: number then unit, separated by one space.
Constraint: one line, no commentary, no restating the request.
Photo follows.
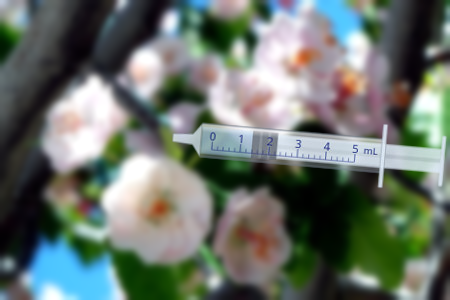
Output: 1.4 mL
